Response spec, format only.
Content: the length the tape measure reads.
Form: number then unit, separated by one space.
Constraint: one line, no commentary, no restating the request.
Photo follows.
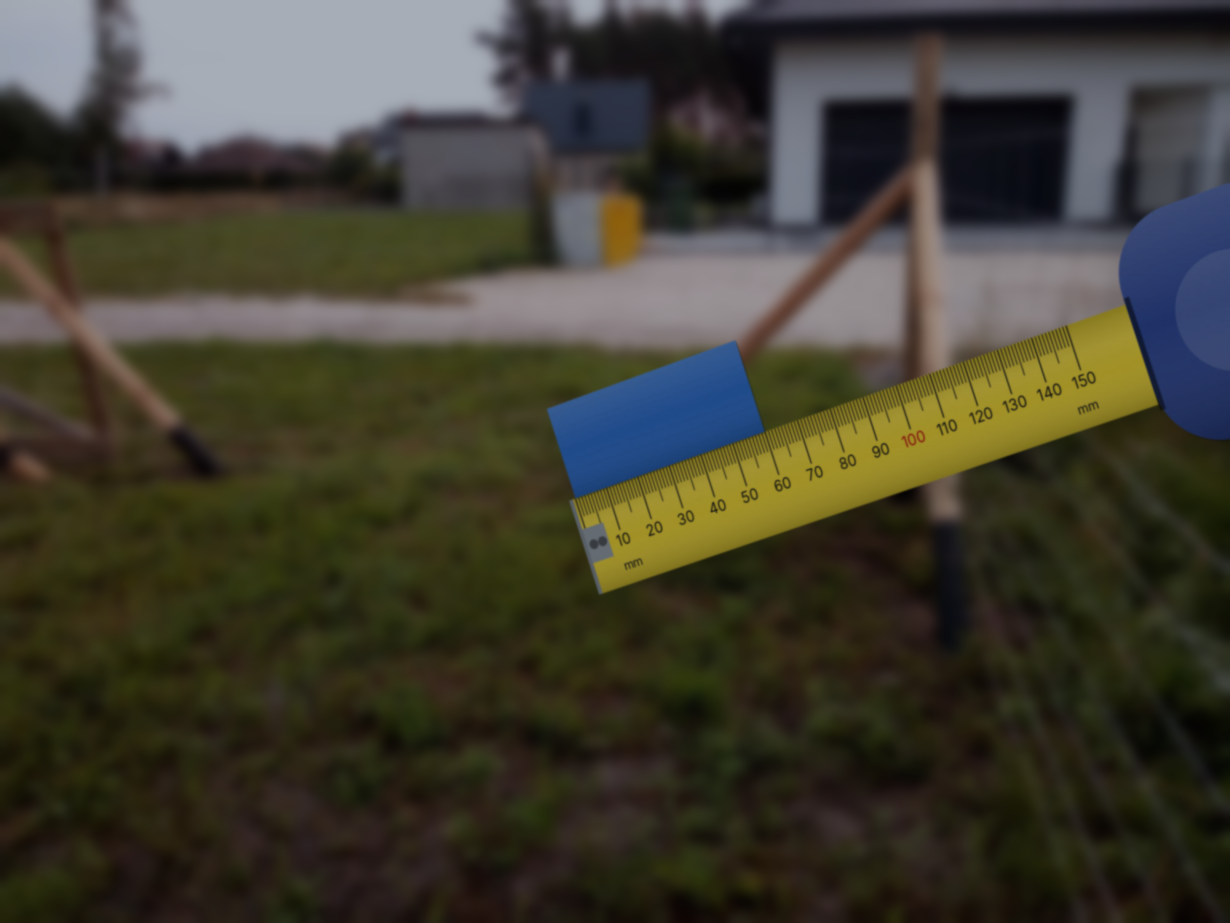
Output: 60 mm
